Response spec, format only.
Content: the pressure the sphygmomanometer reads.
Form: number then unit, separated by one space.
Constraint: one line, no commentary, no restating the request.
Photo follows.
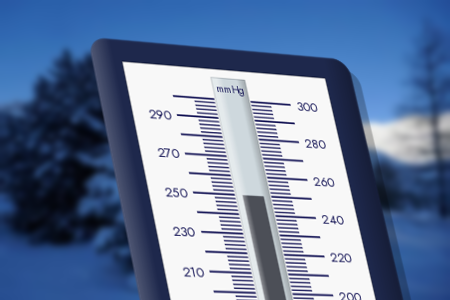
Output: 250 mmHg
